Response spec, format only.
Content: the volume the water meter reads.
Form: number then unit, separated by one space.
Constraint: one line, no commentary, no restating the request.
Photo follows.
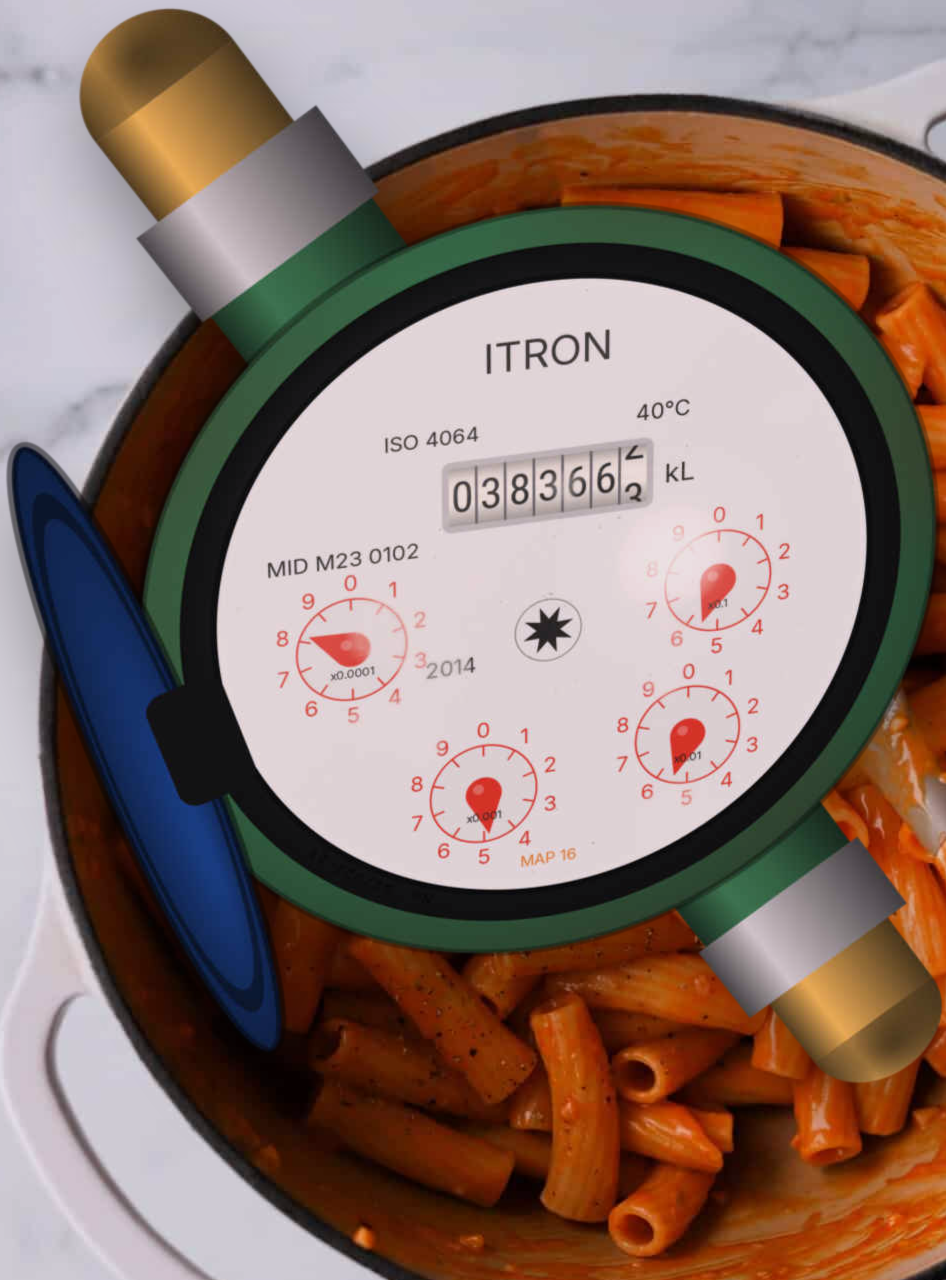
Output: 383662.5548 kL
